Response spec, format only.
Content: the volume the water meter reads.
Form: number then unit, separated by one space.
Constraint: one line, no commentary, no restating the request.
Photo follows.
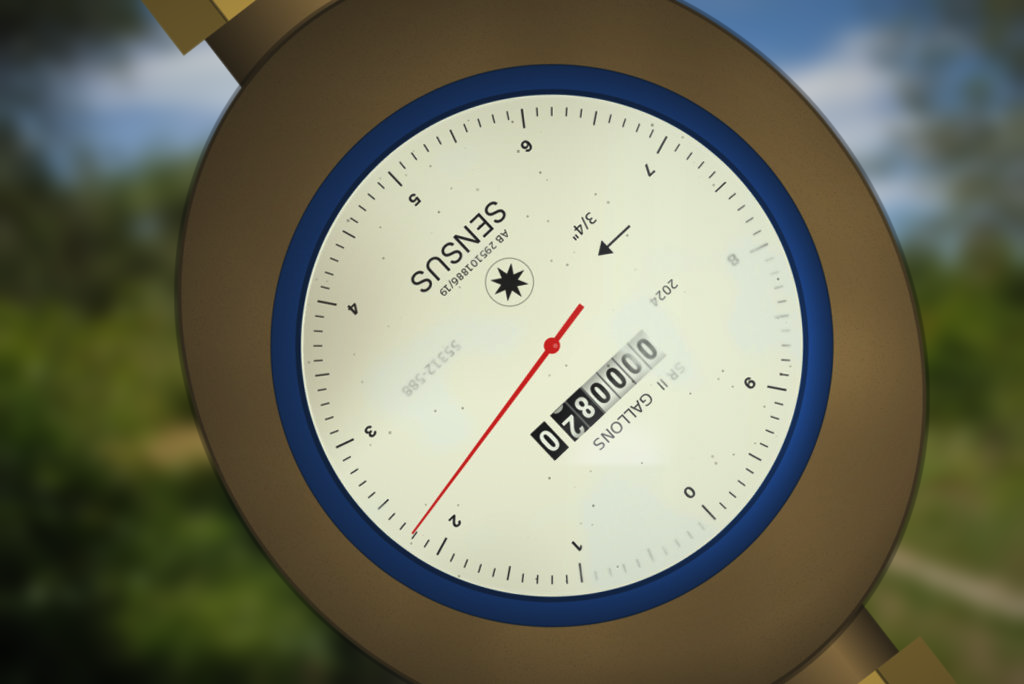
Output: 822.2 gal
